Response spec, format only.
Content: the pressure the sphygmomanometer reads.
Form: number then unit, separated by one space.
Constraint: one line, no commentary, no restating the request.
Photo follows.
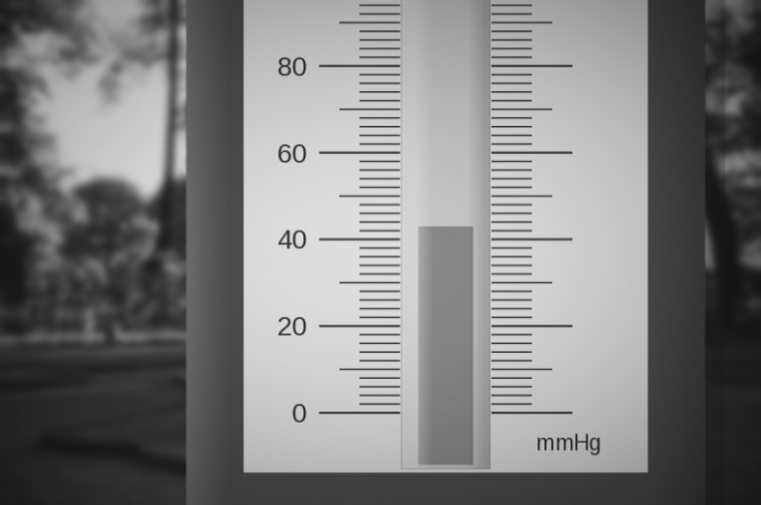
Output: 43 mmHg
